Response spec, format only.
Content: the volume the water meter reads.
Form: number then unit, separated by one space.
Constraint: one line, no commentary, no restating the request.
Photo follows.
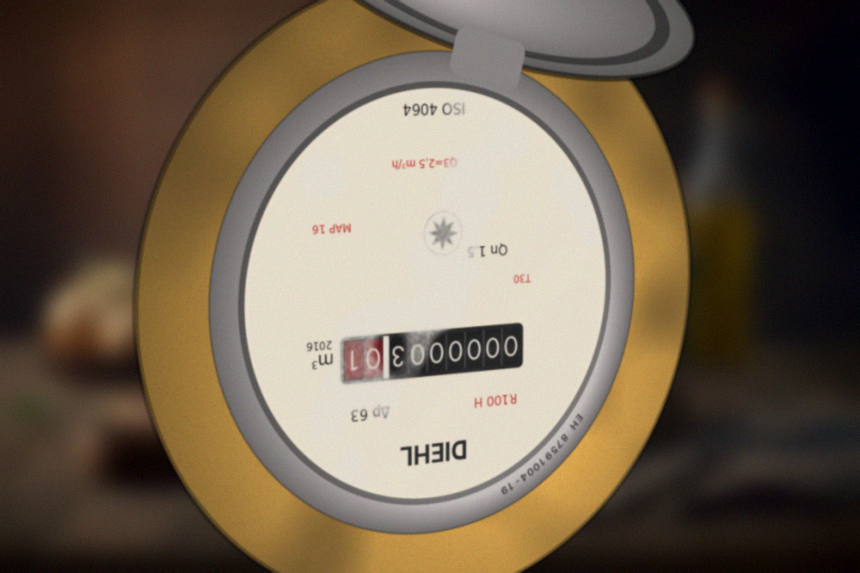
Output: 3.01 m³
